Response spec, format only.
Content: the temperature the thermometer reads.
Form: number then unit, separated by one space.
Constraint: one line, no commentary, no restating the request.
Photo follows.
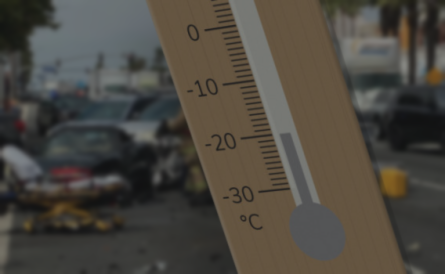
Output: -20 °C
